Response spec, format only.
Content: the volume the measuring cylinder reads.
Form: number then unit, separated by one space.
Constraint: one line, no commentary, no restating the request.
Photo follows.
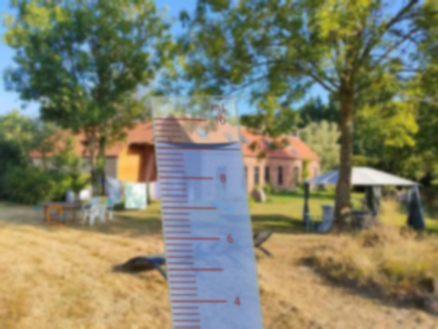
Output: 9 mL
